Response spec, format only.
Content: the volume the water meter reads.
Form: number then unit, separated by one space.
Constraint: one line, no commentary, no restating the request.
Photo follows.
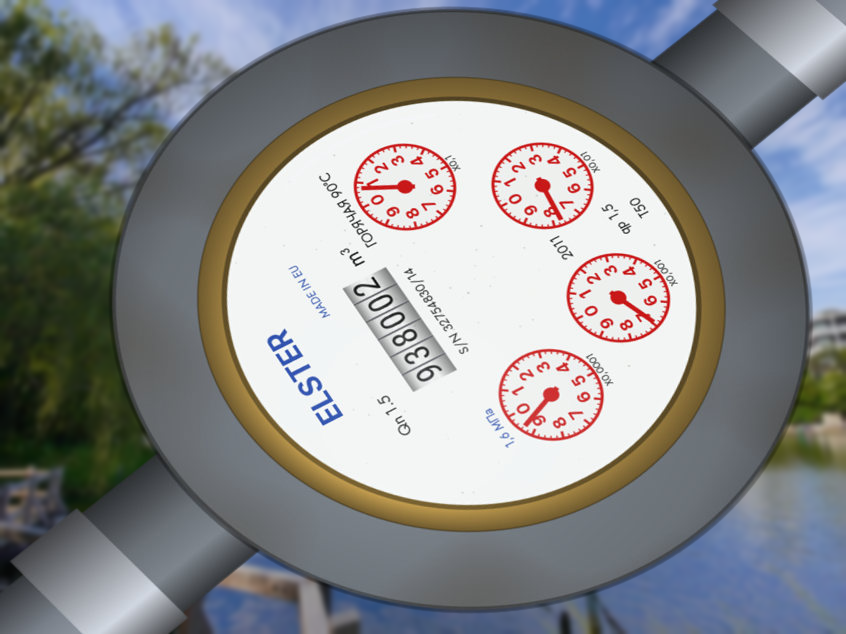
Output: 938002.0769 m³
